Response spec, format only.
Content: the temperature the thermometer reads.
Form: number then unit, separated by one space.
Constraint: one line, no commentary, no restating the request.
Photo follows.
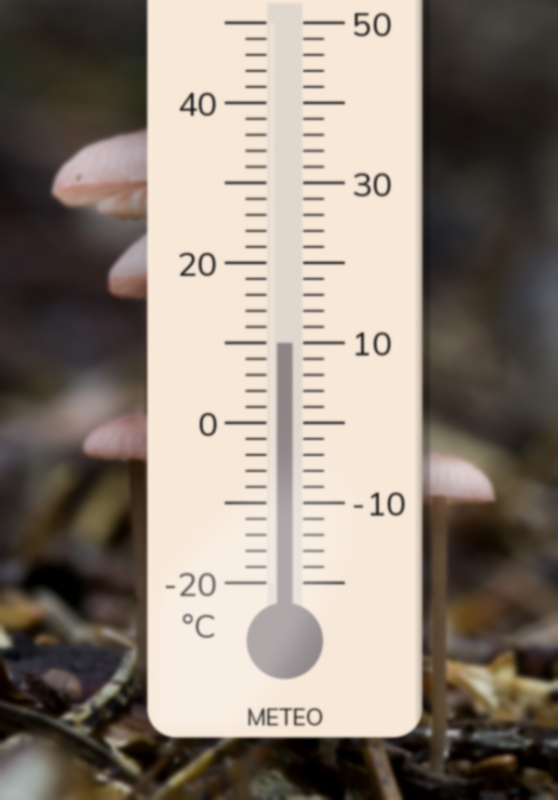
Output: 10 °C
